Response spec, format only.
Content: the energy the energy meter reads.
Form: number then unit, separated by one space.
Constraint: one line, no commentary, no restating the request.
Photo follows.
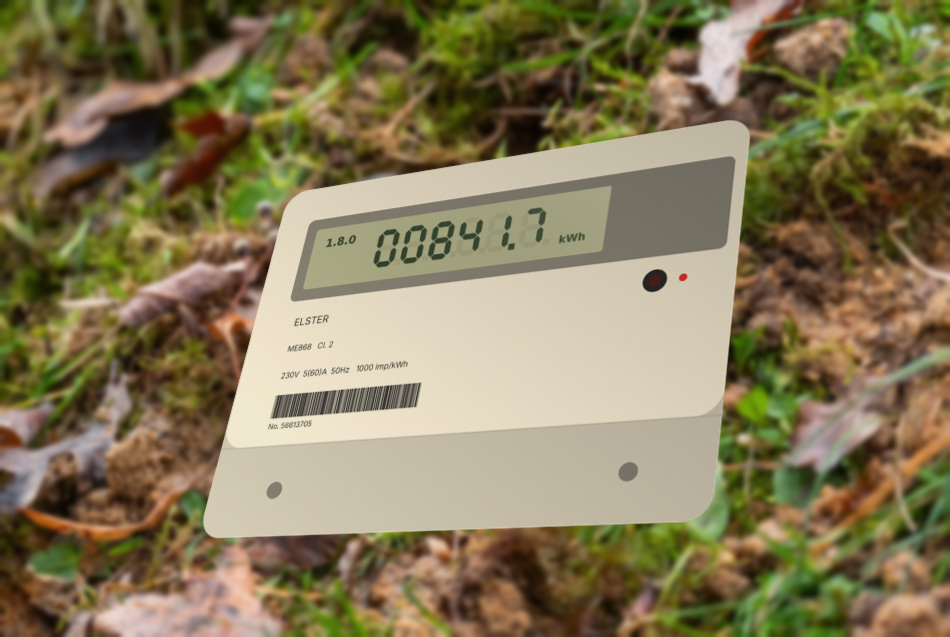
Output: 841.7 kWh
